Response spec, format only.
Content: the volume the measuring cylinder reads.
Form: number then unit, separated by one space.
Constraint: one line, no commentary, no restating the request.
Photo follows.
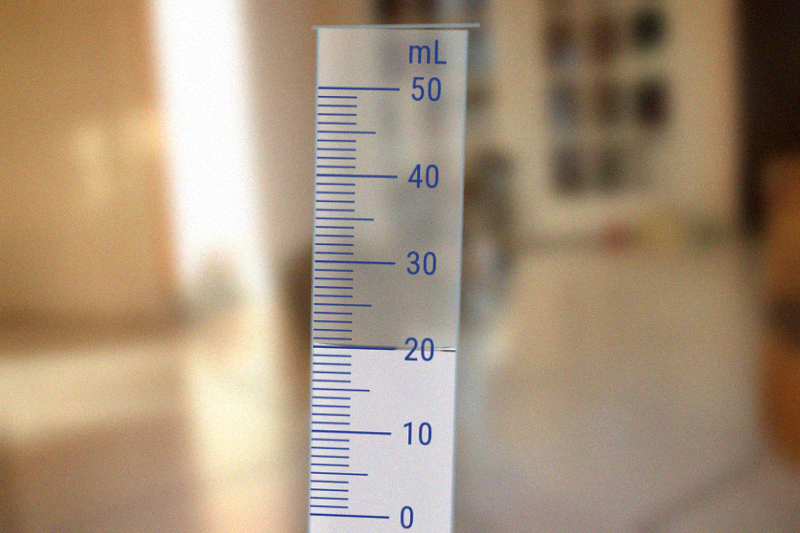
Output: 20 mL
